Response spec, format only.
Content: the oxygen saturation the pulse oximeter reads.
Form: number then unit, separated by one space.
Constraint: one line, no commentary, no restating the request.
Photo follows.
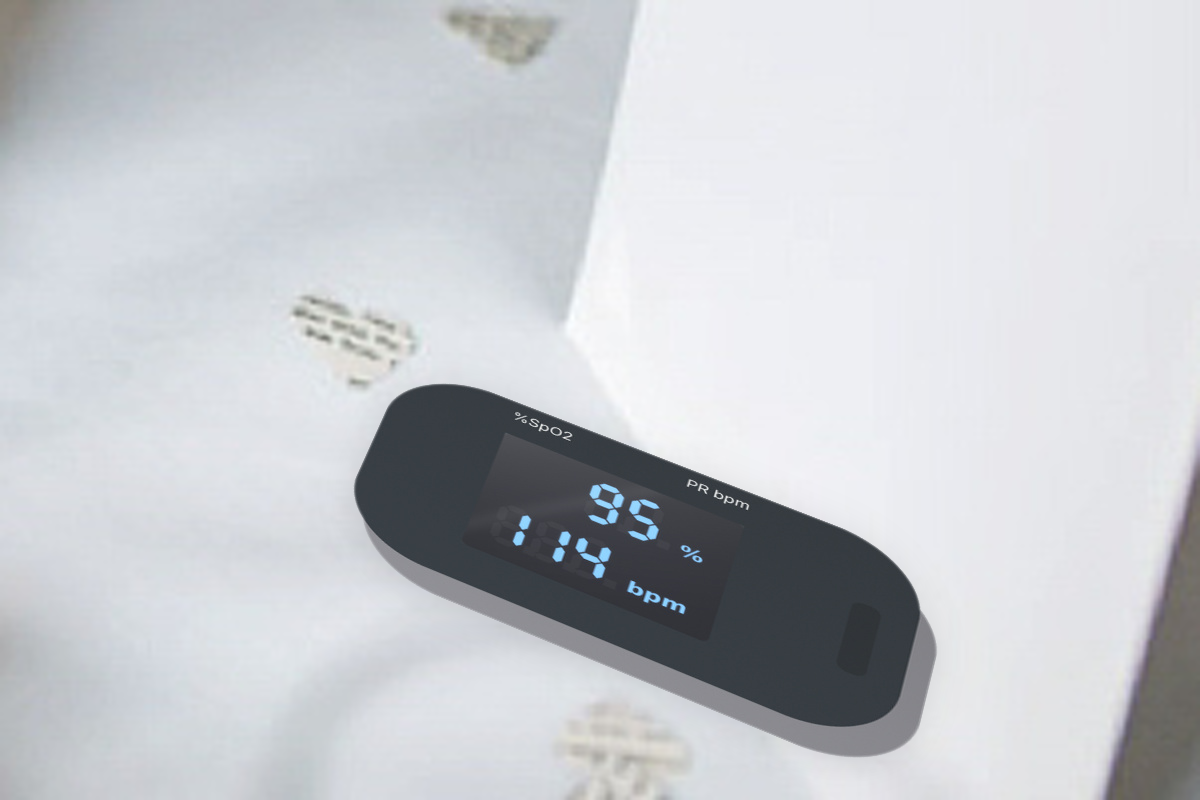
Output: 95 %
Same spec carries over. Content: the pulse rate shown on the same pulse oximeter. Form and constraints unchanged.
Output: 114 bpm
